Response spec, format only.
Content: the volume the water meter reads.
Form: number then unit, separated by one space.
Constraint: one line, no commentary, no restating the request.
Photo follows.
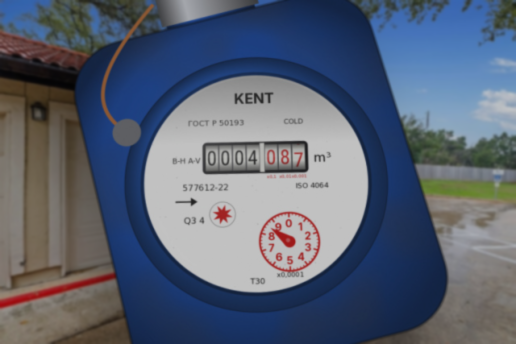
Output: 4.0868 m³
